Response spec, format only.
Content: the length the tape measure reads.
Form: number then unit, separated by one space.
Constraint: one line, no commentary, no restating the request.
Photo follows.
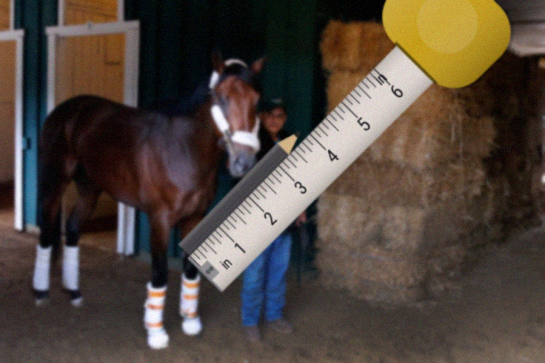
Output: 3.875 in
